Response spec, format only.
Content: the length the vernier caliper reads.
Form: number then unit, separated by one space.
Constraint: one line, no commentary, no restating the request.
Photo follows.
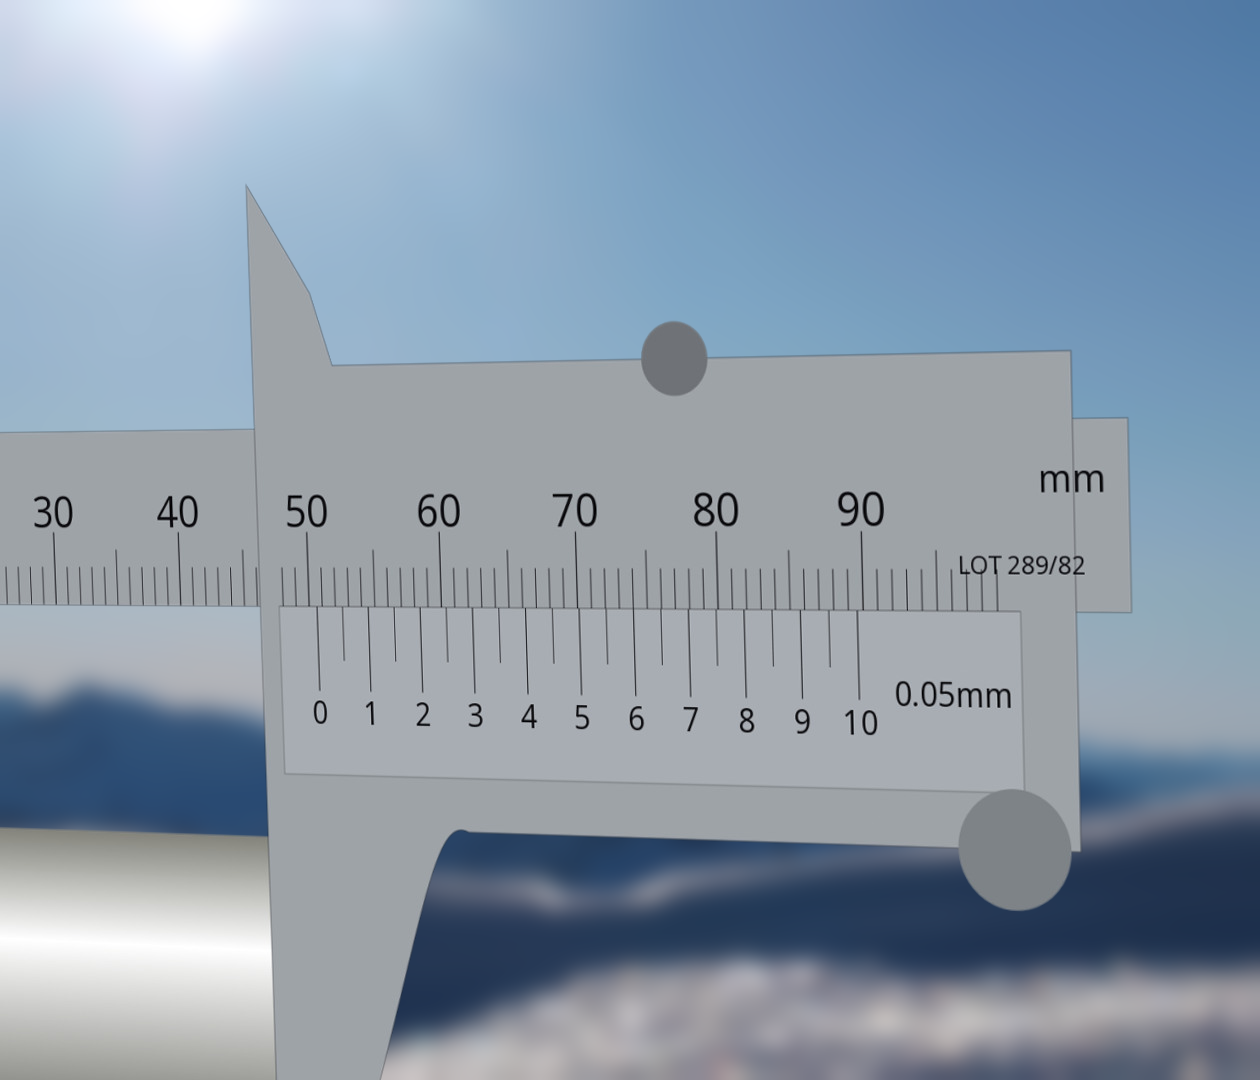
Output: 50.6 mm
